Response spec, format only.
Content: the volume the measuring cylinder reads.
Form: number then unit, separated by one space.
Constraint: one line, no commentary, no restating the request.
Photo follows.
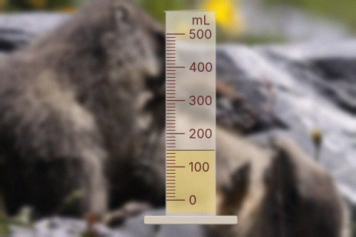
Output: 150 mL
